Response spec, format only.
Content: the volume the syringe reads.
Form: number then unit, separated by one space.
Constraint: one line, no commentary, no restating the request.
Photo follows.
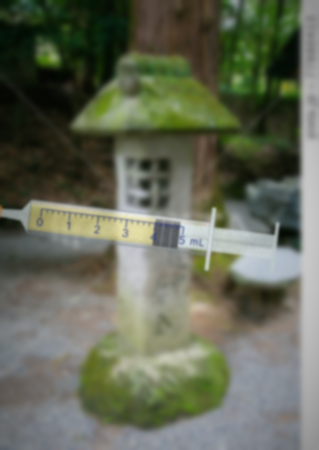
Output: 4 mL
